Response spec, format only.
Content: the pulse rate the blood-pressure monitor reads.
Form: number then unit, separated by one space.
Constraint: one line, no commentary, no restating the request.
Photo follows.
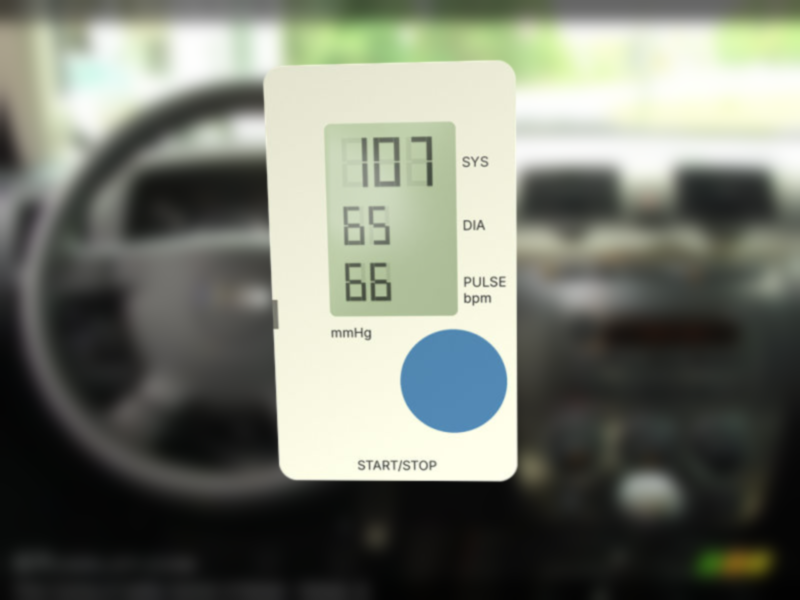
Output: 66 bpm
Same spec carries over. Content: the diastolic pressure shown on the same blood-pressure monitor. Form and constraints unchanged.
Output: 65 mmHg
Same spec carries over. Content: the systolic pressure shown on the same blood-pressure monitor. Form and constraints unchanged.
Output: 107 mmHg
